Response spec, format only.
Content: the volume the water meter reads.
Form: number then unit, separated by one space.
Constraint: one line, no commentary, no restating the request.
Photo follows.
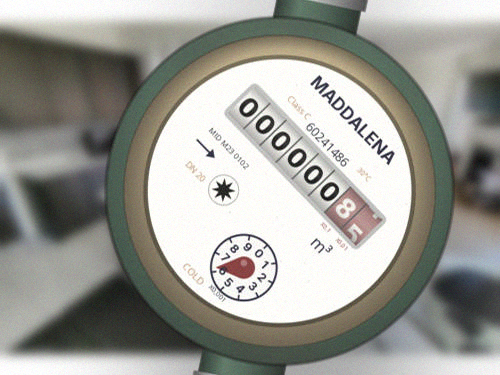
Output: 0.846 m³
